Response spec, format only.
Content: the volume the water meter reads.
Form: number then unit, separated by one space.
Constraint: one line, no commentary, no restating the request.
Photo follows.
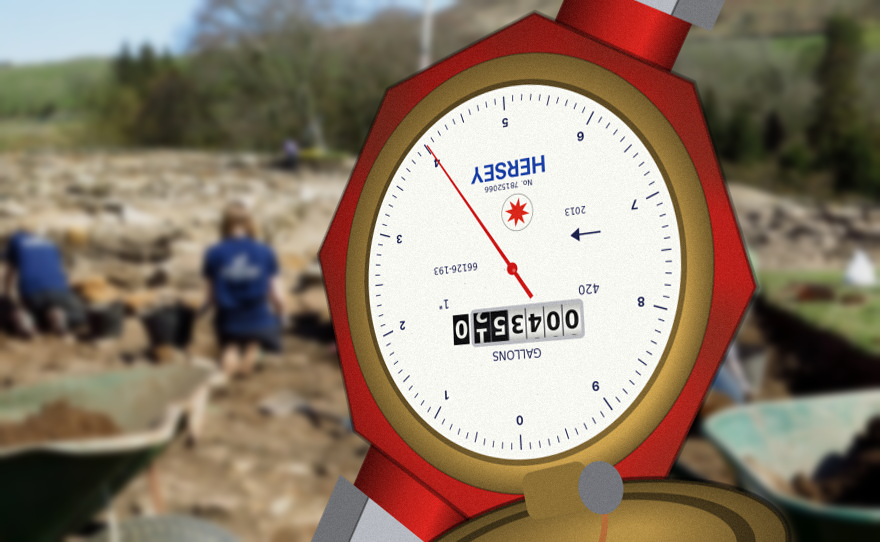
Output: 43514.0 gal
